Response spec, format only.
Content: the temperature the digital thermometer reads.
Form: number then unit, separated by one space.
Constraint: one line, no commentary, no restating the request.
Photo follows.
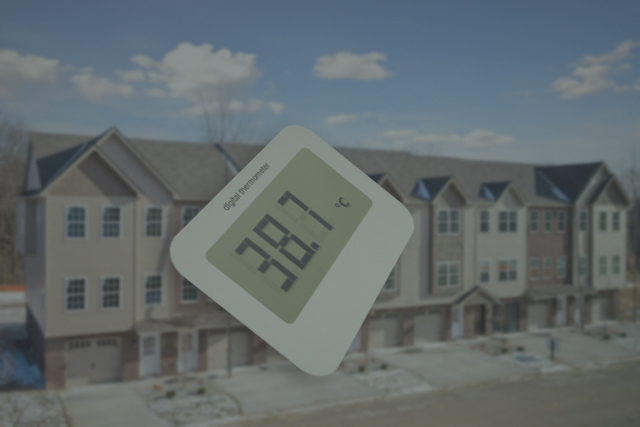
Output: 38.7 °C
